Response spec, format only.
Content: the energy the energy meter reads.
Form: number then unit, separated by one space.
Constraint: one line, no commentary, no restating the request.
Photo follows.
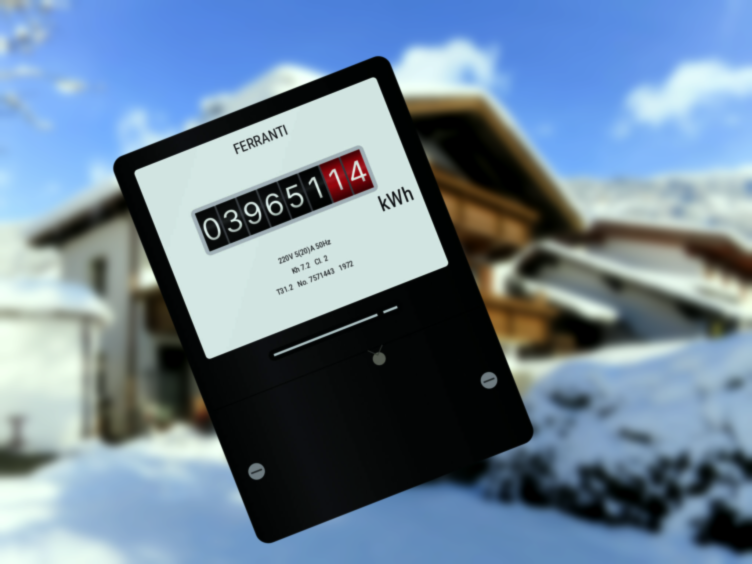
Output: 39651.14 kWh
